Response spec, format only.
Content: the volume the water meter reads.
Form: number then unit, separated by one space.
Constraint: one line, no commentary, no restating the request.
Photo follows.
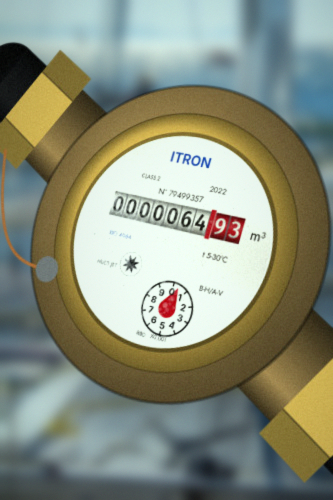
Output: 64.930 m³
